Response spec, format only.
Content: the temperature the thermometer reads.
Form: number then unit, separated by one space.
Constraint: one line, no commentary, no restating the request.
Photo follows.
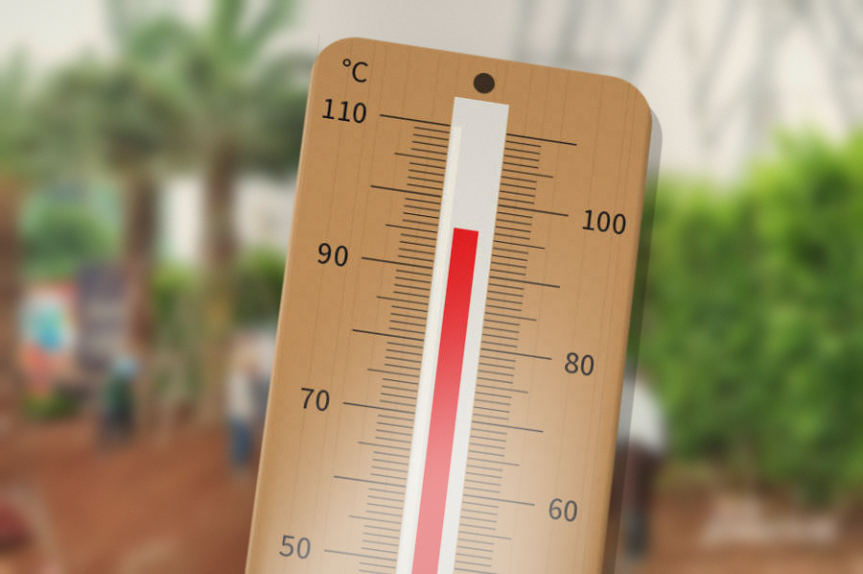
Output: 96 °C
